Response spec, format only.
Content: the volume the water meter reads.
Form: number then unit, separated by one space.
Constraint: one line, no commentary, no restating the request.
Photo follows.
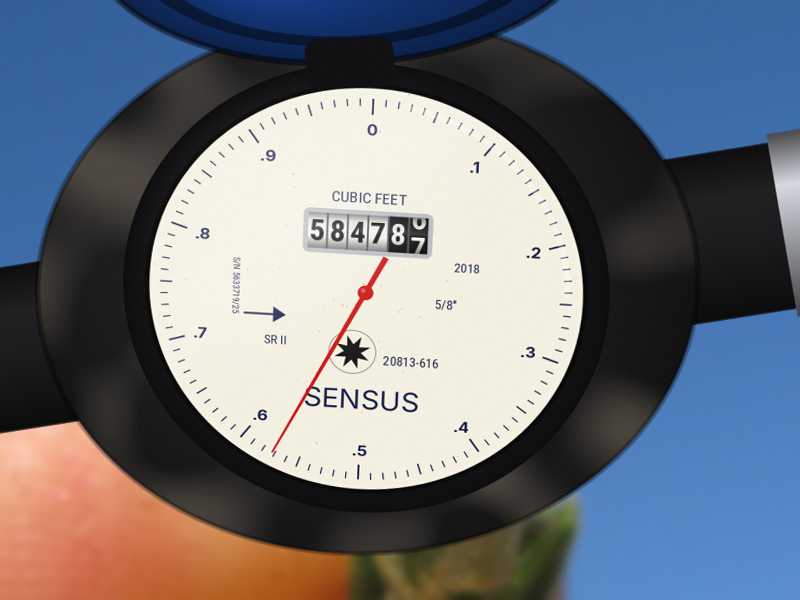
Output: 584786.57 ft³
